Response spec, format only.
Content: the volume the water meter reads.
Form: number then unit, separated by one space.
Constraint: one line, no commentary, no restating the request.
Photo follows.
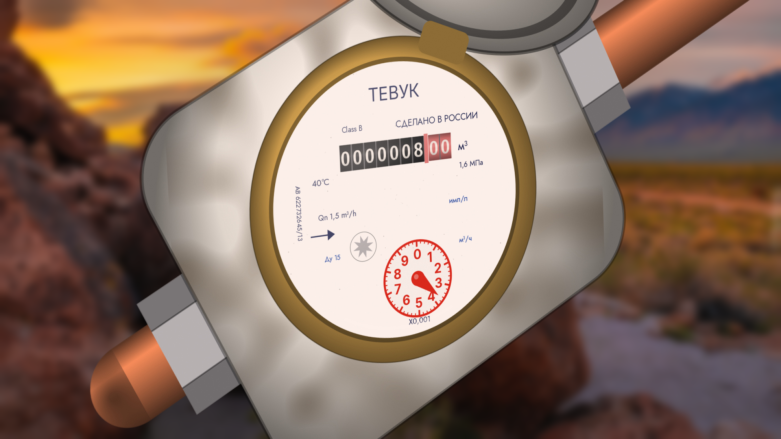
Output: 8.003 m³
